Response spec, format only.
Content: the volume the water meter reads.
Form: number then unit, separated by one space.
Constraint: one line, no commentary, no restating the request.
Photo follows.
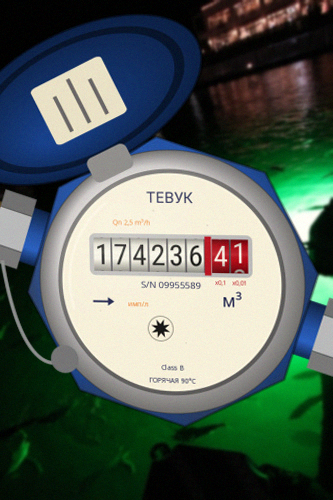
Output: 174236.41 m³
